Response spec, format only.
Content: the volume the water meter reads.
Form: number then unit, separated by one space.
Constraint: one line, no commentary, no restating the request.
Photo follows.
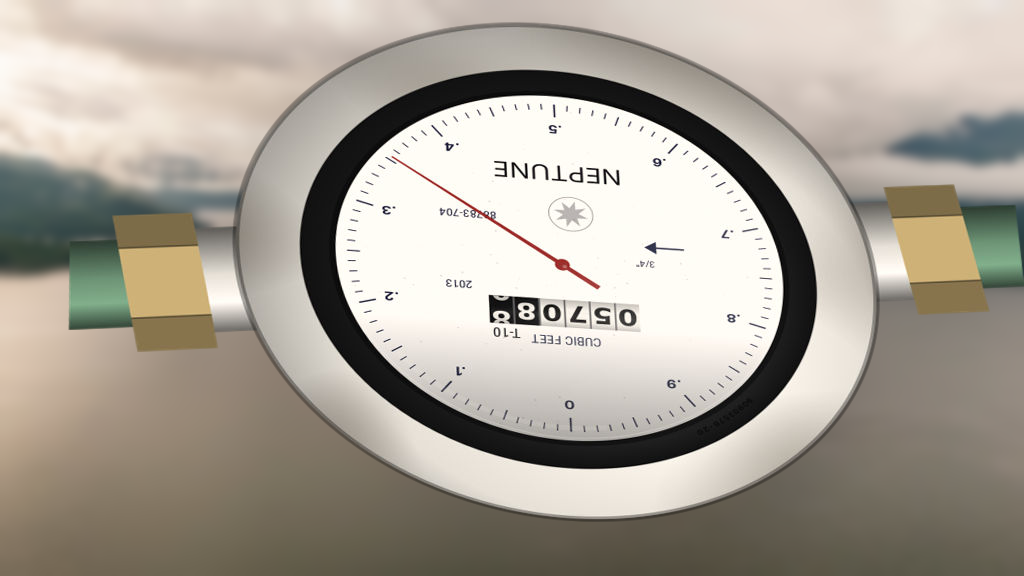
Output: 57088.35 ft³
